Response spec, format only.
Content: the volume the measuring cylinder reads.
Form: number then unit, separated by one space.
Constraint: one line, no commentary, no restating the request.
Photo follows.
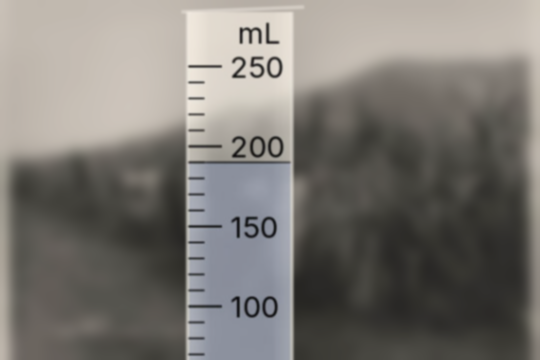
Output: 190 mL
